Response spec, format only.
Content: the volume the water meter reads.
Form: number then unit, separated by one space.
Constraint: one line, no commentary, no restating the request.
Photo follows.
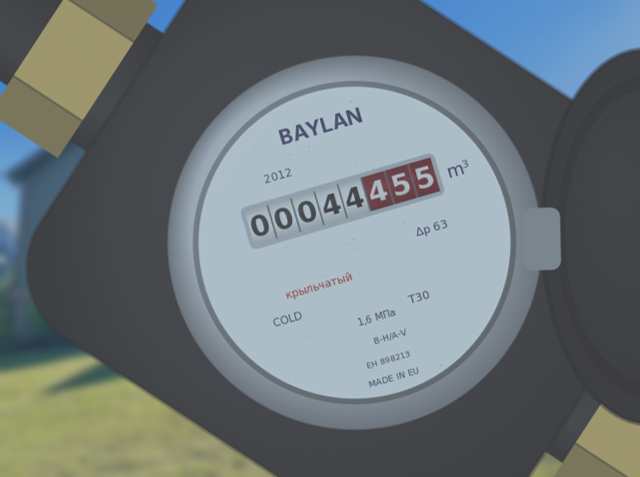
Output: 44.455 m³
